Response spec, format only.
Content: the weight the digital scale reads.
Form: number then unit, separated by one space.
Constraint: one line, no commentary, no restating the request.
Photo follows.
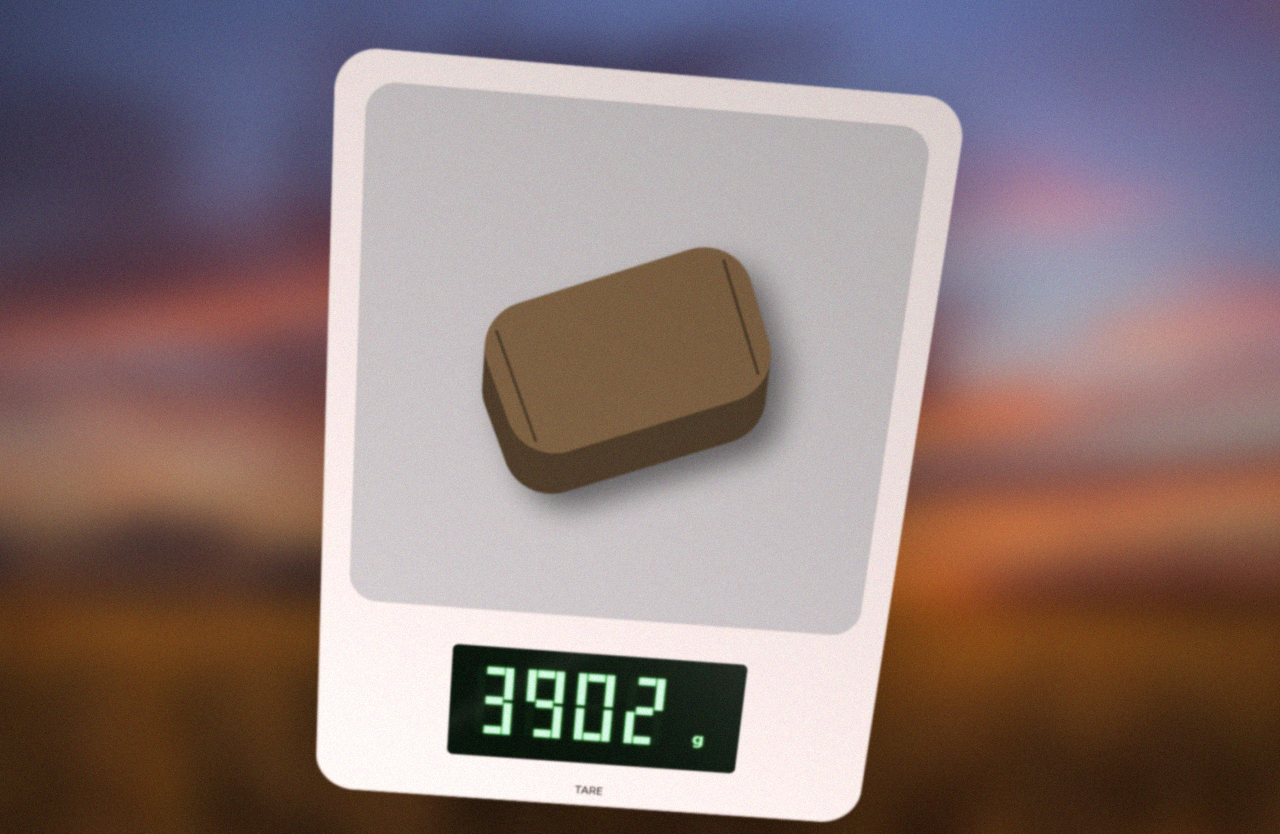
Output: 3902 g
